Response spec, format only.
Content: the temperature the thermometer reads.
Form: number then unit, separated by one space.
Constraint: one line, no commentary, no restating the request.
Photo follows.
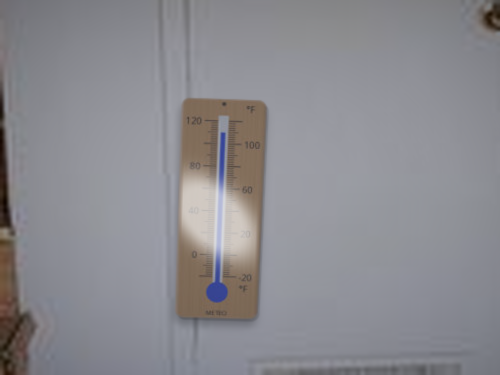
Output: 110 °F
